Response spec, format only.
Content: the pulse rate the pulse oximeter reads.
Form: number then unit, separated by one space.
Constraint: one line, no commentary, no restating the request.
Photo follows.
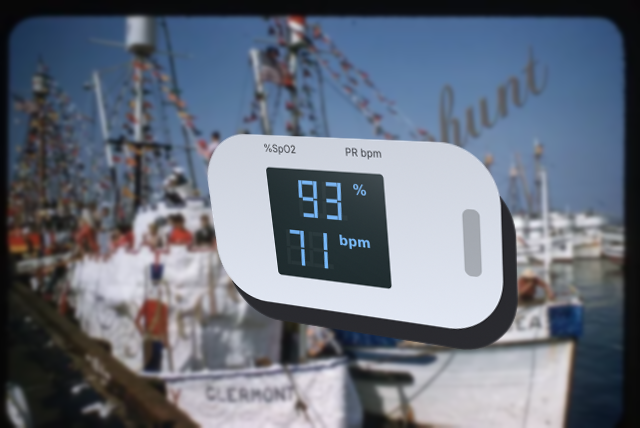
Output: 71 bpm
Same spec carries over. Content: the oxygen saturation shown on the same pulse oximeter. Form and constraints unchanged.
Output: 93 %
